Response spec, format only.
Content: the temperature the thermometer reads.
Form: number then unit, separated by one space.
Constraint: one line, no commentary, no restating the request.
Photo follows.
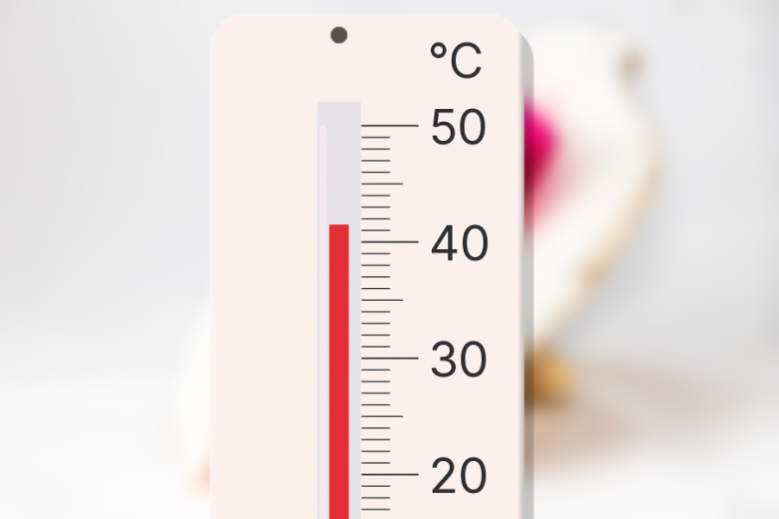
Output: 41.5 °C
